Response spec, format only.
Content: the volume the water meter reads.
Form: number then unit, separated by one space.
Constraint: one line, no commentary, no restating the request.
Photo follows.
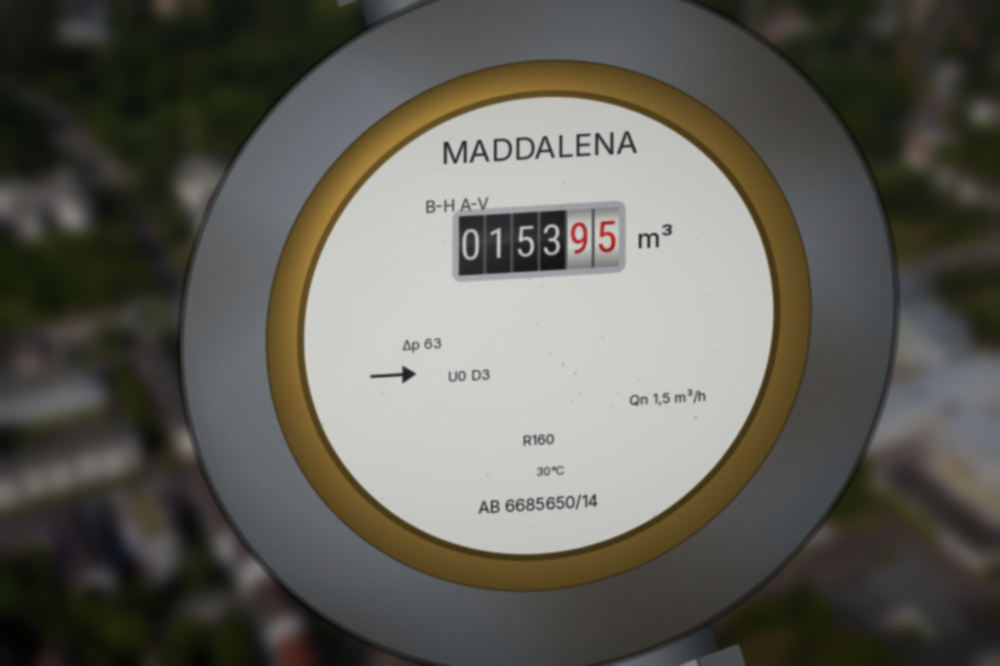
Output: 153.95 m³
